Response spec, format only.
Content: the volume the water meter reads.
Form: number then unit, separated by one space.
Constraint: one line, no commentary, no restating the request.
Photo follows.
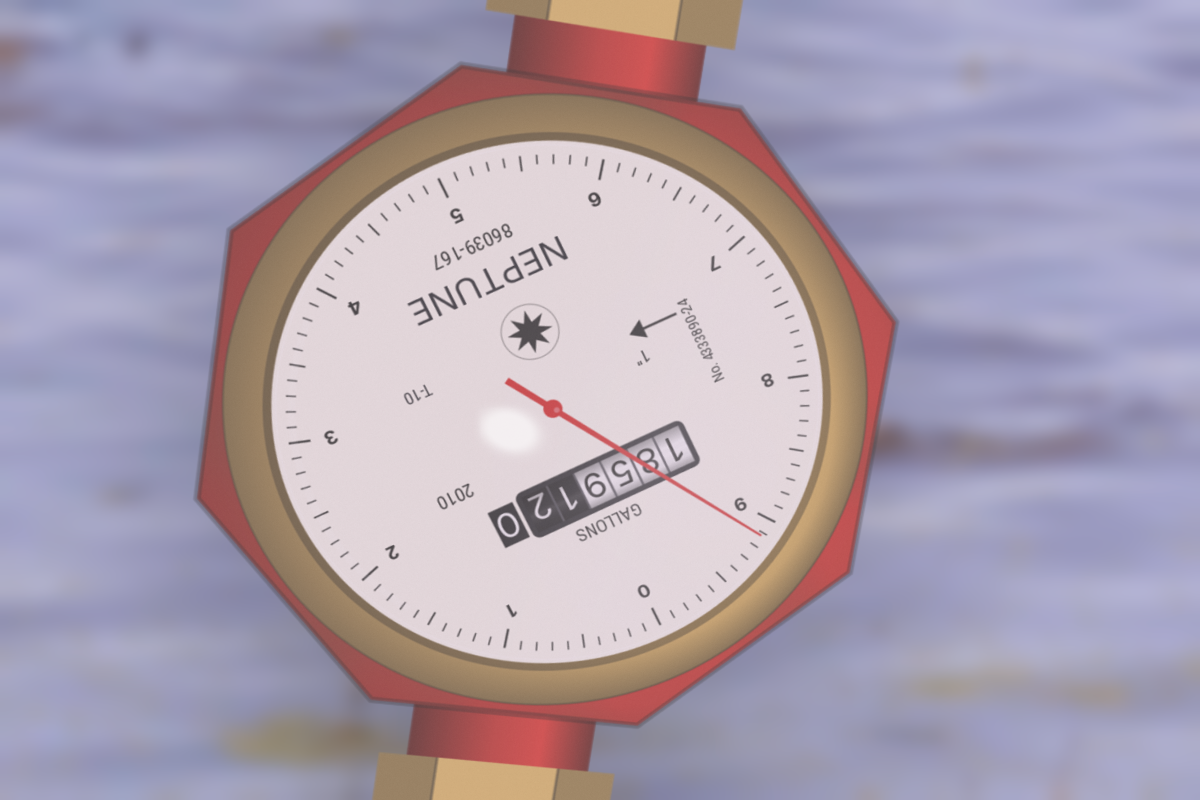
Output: 1859119.1 gal
